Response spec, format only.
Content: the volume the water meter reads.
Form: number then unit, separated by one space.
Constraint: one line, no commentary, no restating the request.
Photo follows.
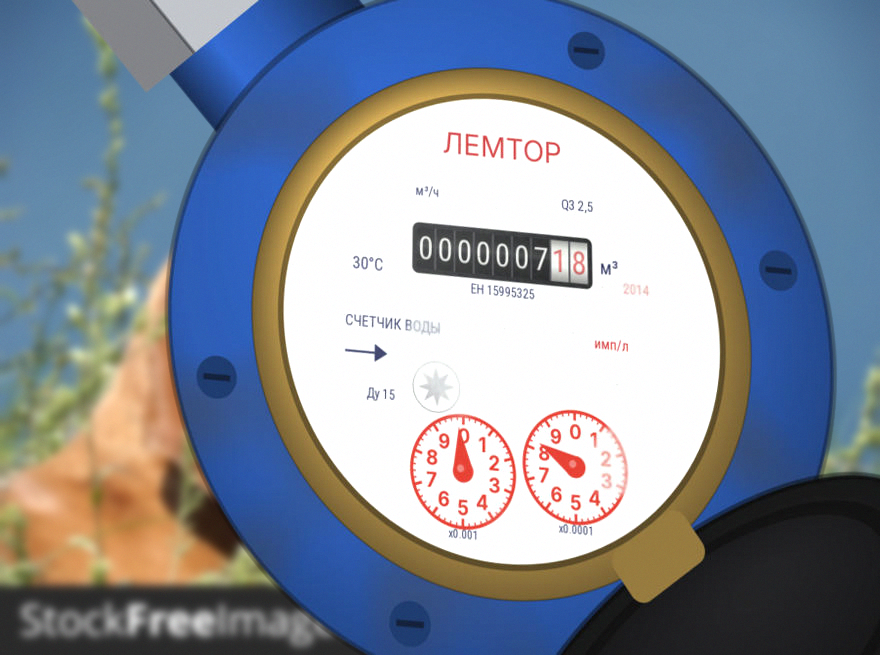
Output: 7.1798 m³
